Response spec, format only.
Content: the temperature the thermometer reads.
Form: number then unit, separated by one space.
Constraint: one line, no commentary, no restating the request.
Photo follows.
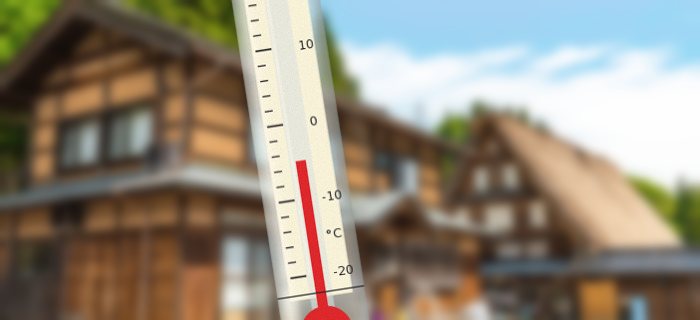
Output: -5 °C
